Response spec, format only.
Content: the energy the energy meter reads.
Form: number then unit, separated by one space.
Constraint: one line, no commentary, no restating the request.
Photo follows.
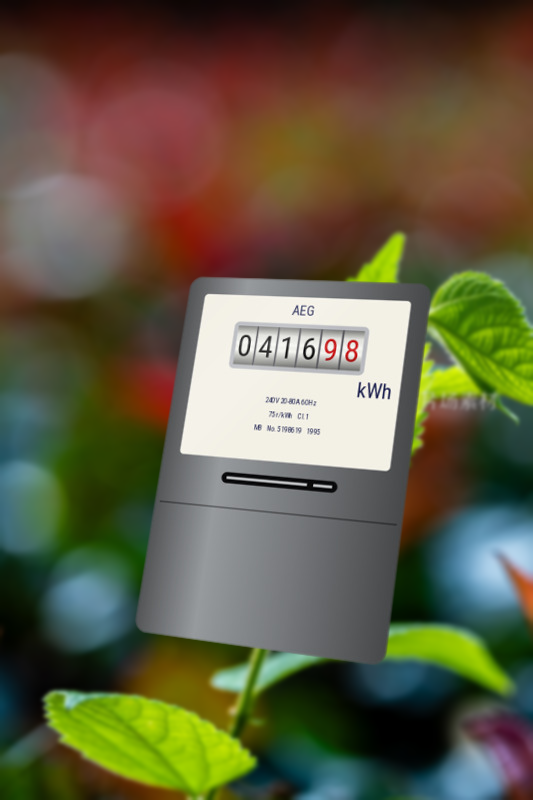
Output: 416.98 kWh
